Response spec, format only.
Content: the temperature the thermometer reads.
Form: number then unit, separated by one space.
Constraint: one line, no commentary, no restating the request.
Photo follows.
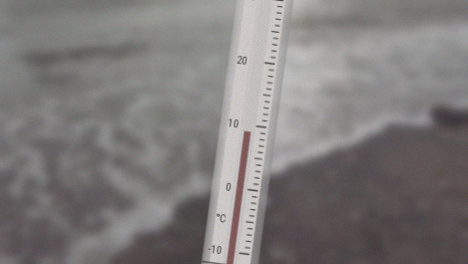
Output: 9 °C
